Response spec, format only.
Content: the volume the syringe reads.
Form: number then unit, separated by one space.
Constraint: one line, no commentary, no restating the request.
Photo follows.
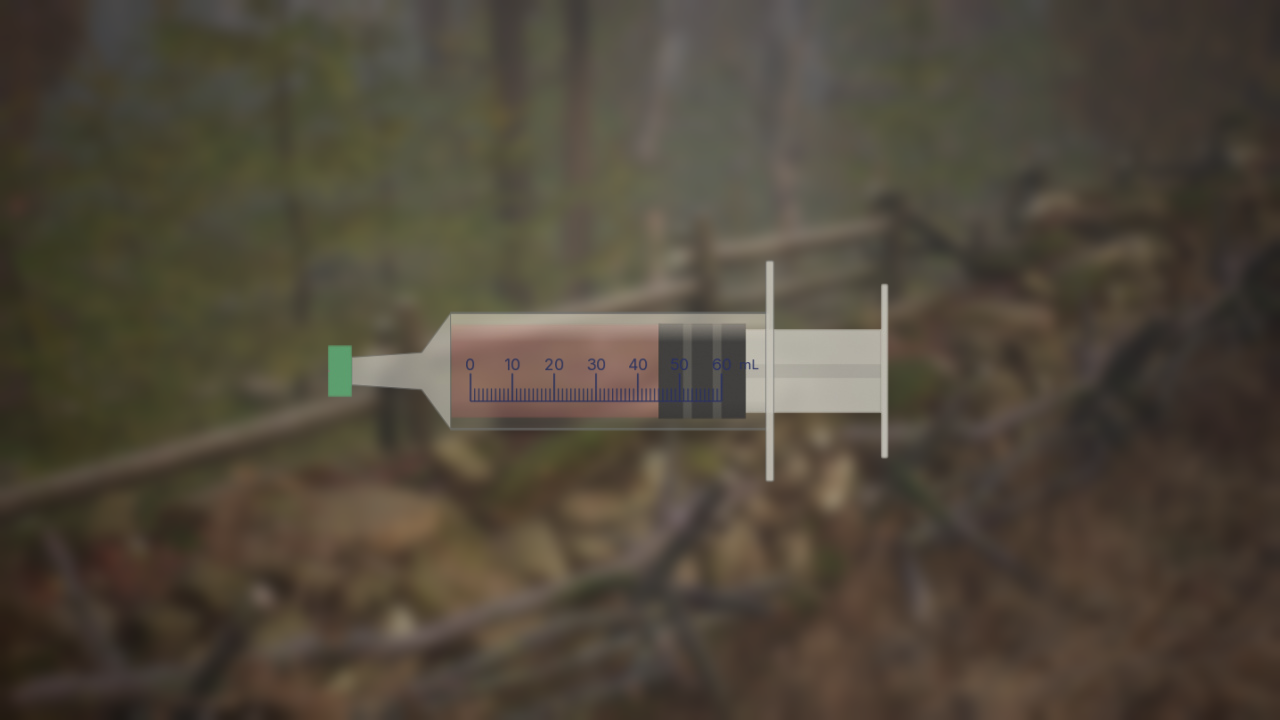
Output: 45 mL
